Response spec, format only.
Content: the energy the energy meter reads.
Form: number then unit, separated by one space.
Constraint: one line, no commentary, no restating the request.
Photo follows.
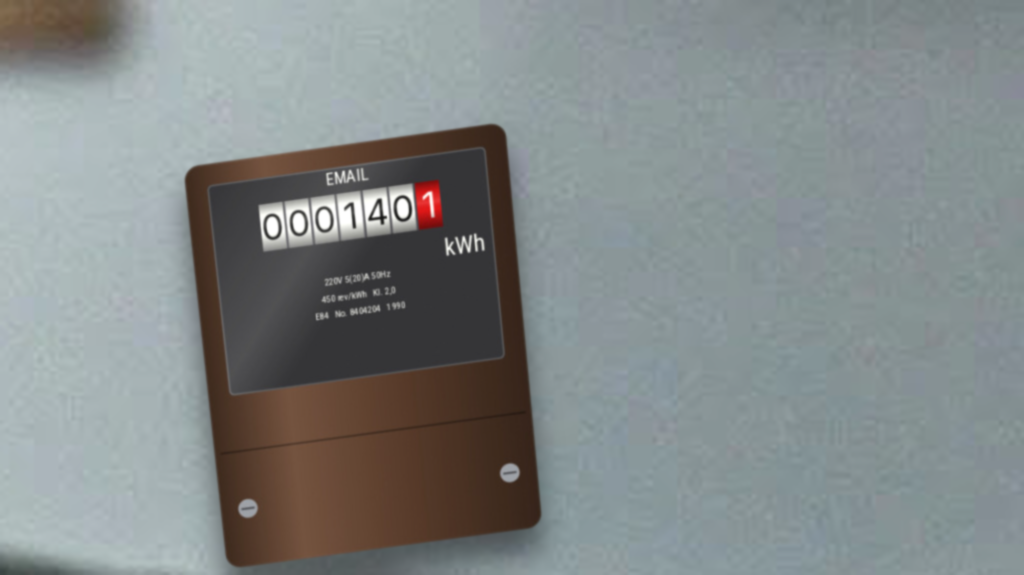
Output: 140.1 kWh
